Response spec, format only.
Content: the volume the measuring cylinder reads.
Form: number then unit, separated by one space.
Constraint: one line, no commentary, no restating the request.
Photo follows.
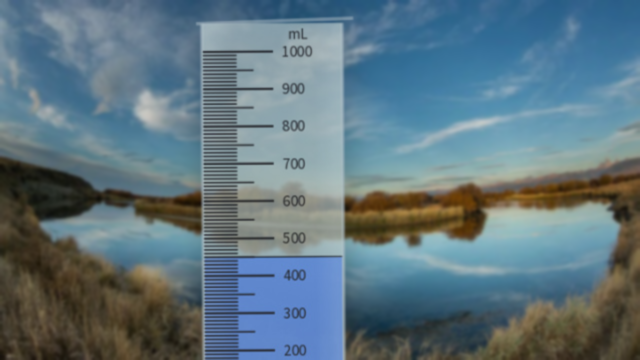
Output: 450 mL
